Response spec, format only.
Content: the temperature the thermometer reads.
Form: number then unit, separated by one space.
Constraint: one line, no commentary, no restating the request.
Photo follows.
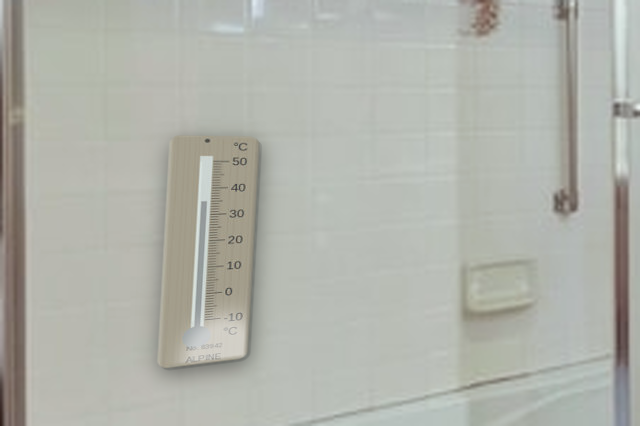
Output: 35 °C
